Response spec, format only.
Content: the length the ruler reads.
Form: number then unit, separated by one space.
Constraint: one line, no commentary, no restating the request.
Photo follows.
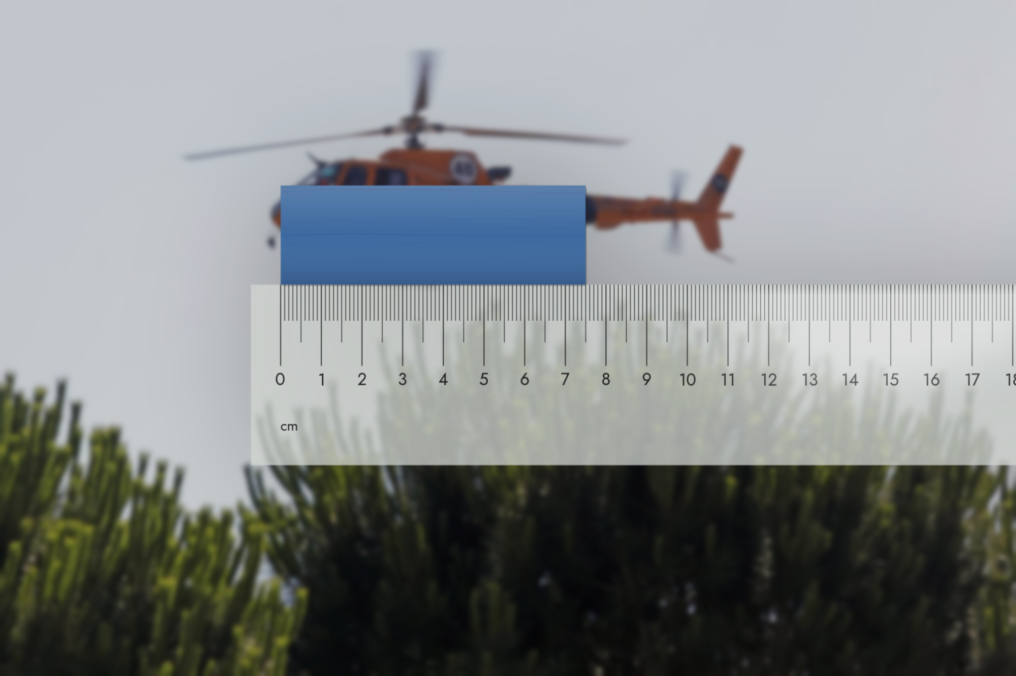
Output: 7.5 cm
